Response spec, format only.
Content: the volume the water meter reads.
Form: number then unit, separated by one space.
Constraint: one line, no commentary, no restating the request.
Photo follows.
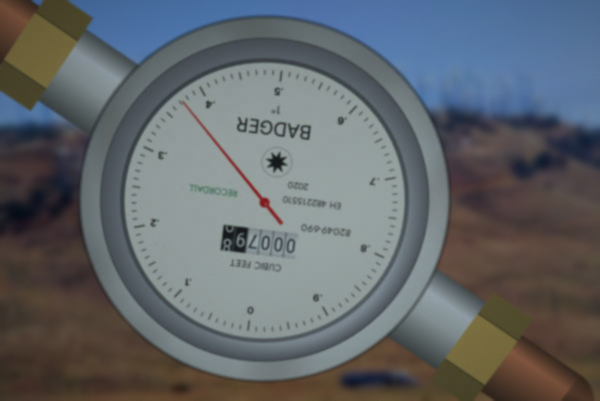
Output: 798.37 ft³
